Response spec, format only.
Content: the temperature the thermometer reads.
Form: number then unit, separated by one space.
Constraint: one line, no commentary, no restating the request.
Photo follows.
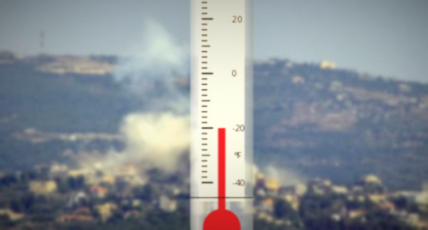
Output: -20 °F
